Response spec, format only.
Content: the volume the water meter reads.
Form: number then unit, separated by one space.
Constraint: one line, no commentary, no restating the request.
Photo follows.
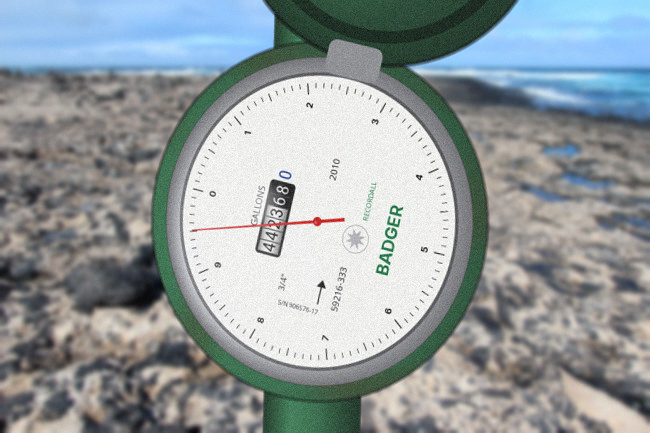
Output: 4423679.5 gal
